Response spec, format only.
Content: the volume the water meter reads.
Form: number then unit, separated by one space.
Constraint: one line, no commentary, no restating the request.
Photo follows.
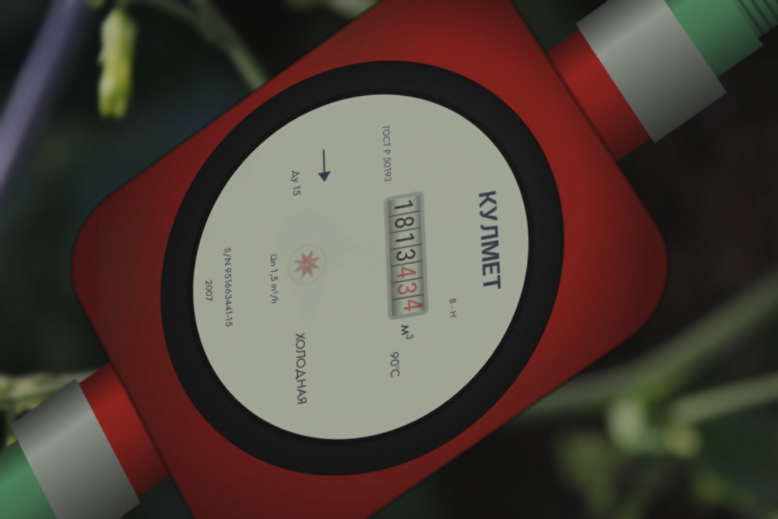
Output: 1813.434 m³
